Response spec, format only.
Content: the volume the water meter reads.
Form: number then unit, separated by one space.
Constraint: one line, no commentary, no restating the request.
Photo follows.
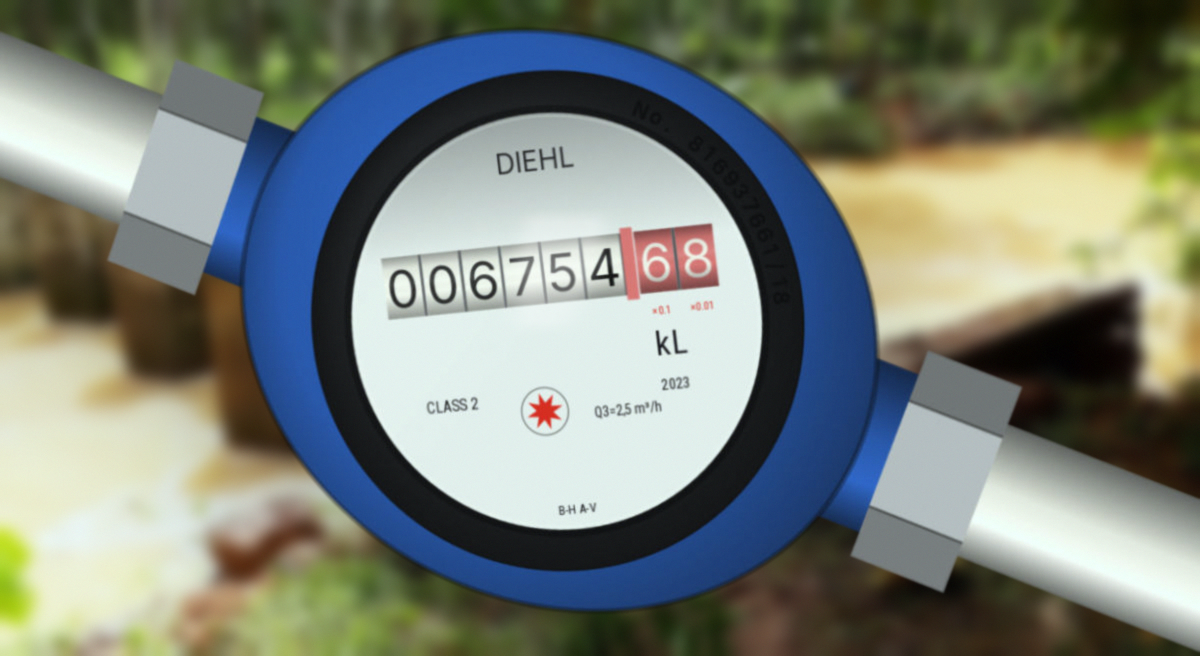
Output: 6754.68 kL
